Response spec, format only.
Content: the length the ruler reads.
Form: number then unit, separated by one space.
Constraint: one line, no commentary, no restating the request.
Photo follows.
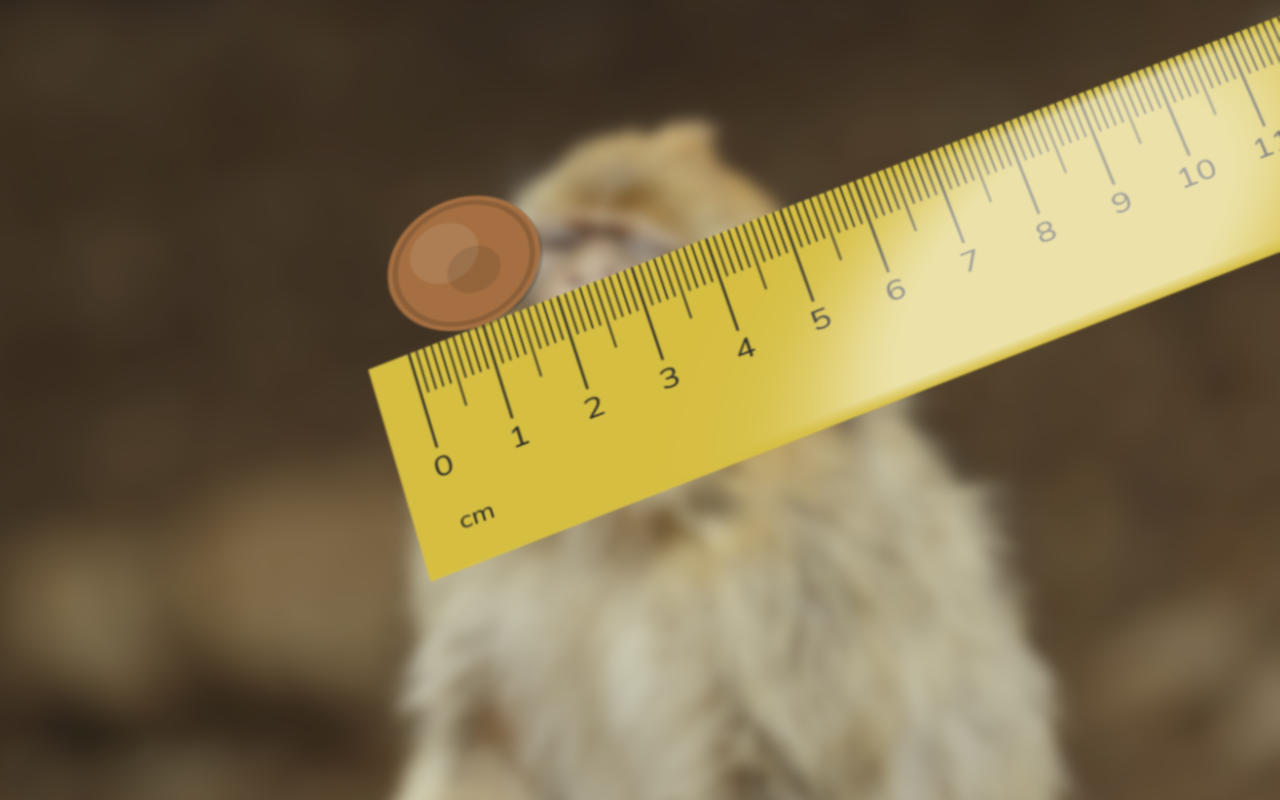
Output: 2 cm
